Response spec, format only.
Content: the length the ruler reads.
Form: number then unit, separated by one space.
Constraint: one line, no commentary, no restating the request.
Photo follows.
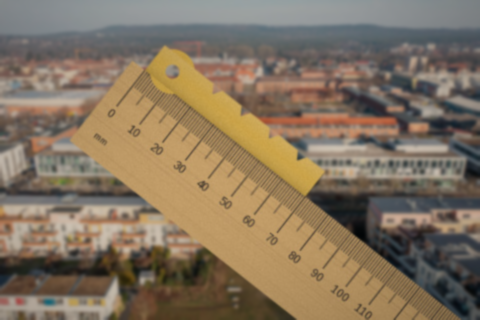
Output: 70 mm
